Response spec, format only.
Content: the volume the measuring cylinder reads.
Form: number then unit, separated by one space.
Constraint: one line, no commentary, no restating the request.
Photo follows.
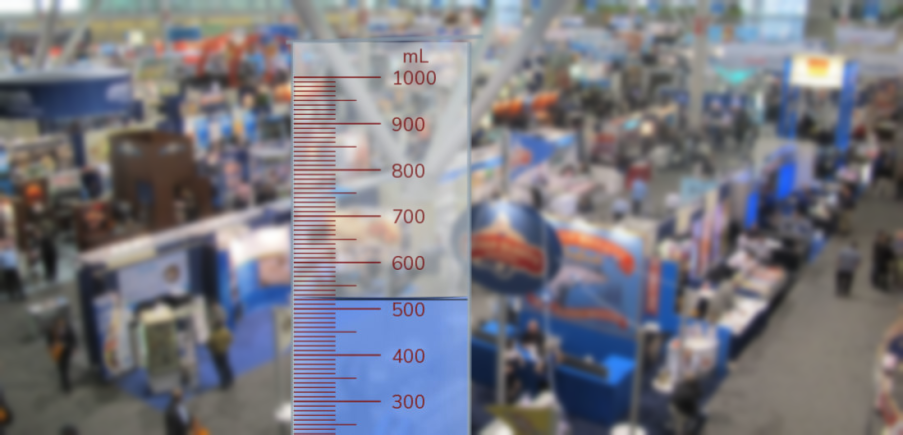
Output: 520 mL
